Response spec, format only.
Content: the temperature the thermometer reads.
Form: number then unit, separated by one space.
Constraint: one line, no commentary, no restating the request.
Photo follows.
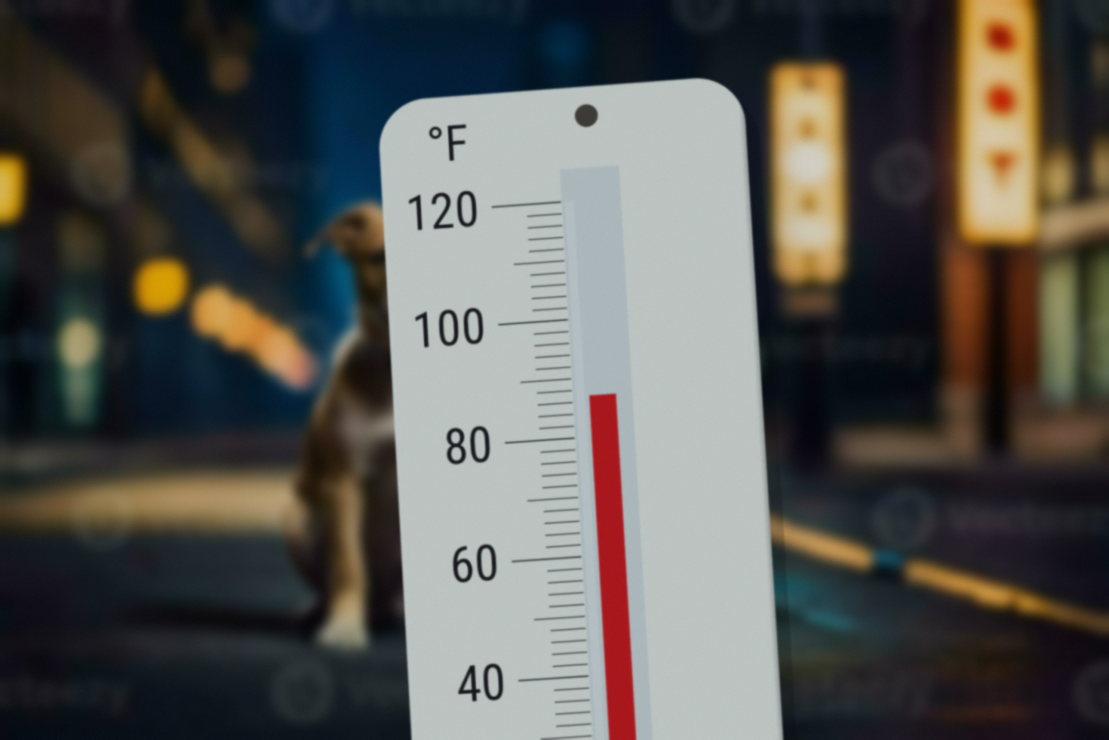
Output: 87 °F
